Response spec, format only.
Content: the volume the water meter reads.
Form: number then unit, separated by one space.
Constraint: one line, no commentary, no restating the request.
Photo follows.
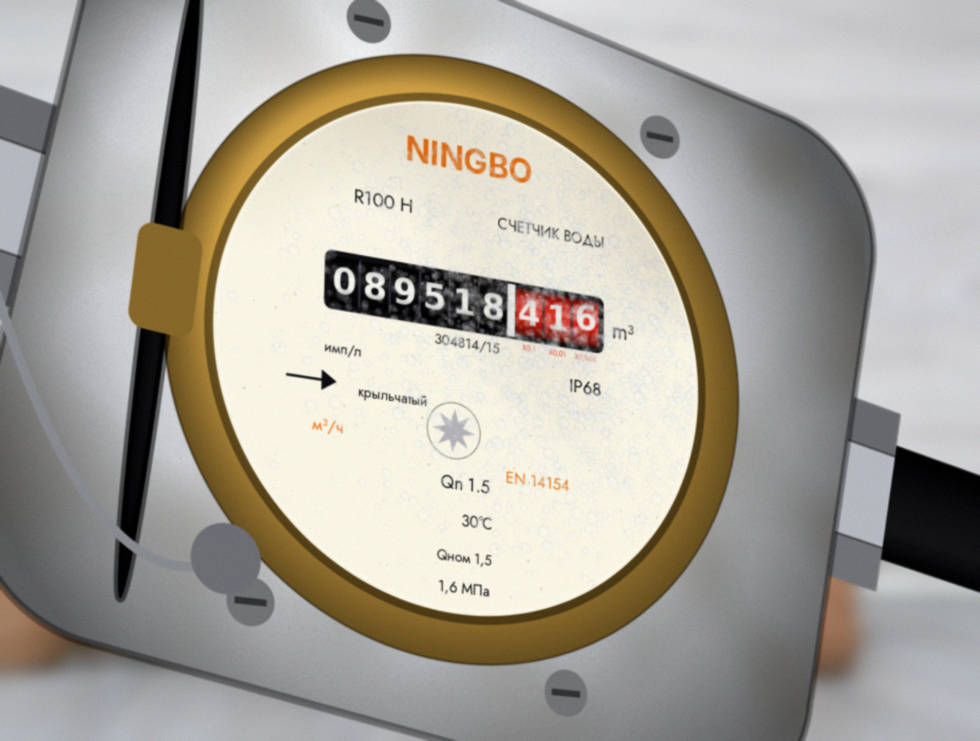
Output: 89518.416 m³
